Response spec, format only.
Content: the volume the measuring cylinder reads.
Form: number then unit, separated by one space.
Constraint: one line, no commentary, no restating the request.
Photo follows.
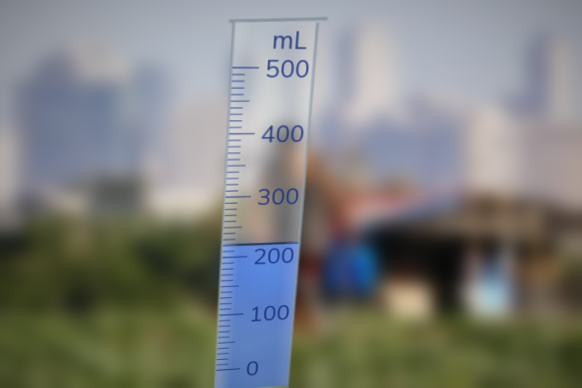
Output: 220 mL
